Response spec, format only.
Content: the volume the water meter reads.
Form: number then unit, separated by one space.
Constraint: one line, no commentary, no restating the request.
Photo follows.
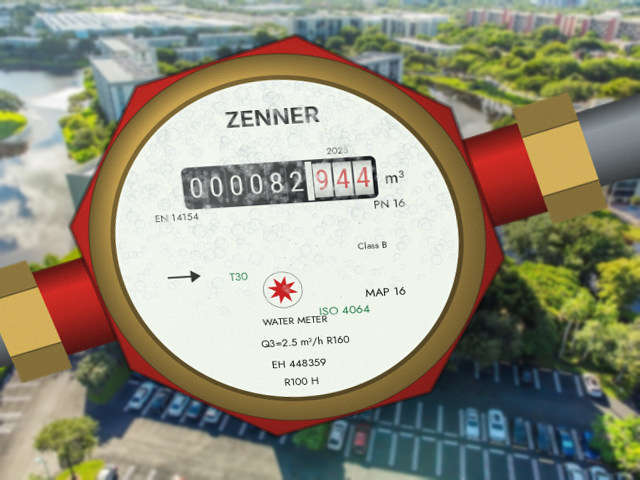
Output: 82.944 m³
